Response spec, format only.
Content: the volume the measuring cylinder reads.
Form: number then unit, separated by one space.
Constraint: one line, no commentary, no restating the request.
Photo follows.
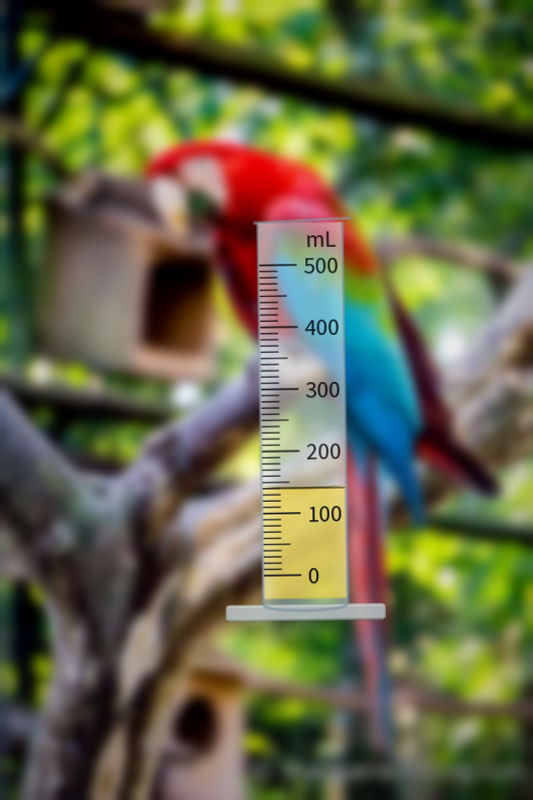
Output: 140 mL
